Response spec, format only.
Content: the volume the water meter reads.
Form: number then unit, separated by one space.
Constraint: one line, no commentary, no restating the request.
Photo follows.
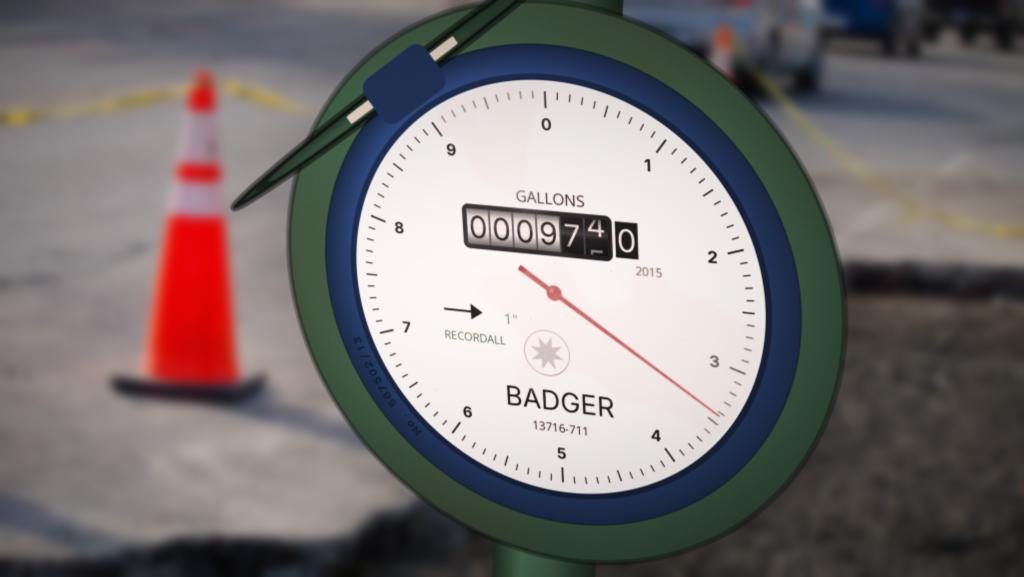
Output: 9743.4 gal
